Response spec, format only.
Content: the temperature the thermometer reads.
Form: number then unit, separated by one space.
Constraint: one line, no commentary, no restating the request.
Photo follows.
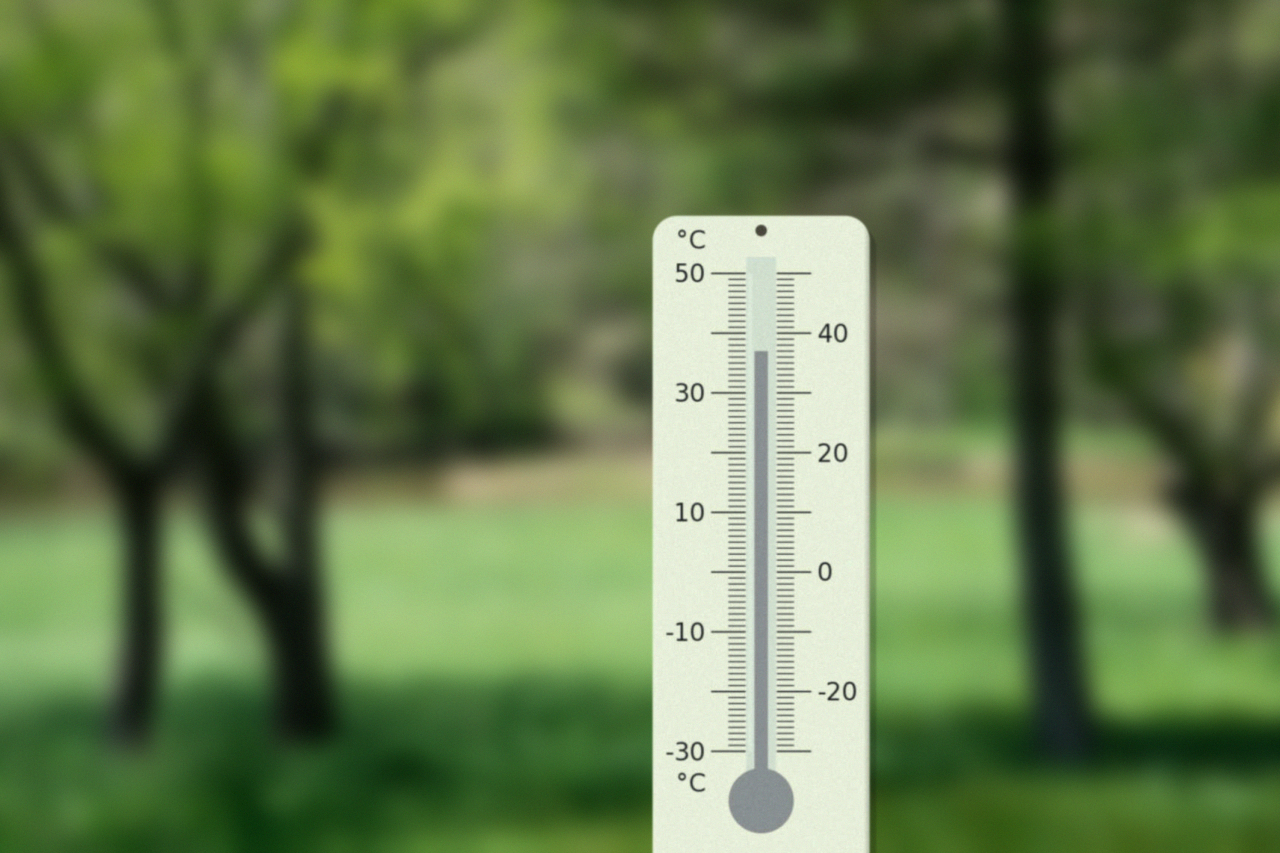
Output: 37 °C
